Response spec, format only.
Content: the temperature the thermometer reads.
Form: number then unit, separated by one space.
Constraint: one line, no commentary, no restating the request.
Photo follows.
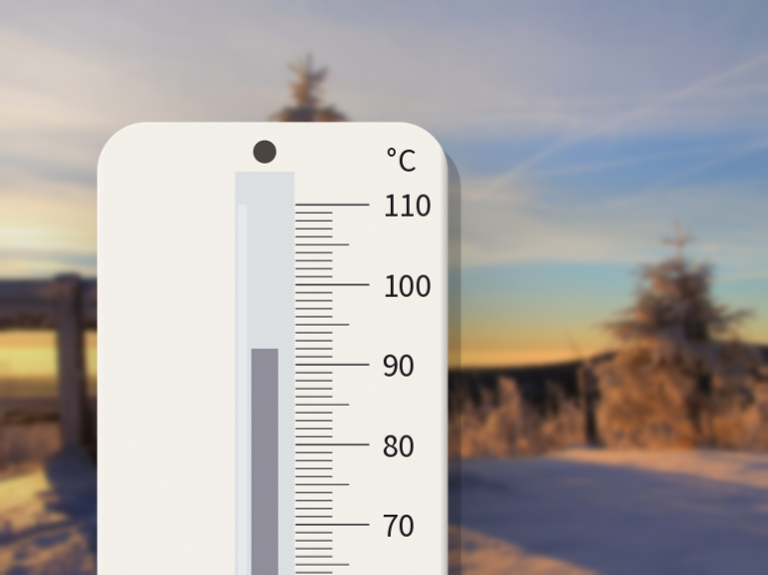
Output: 92 °C
